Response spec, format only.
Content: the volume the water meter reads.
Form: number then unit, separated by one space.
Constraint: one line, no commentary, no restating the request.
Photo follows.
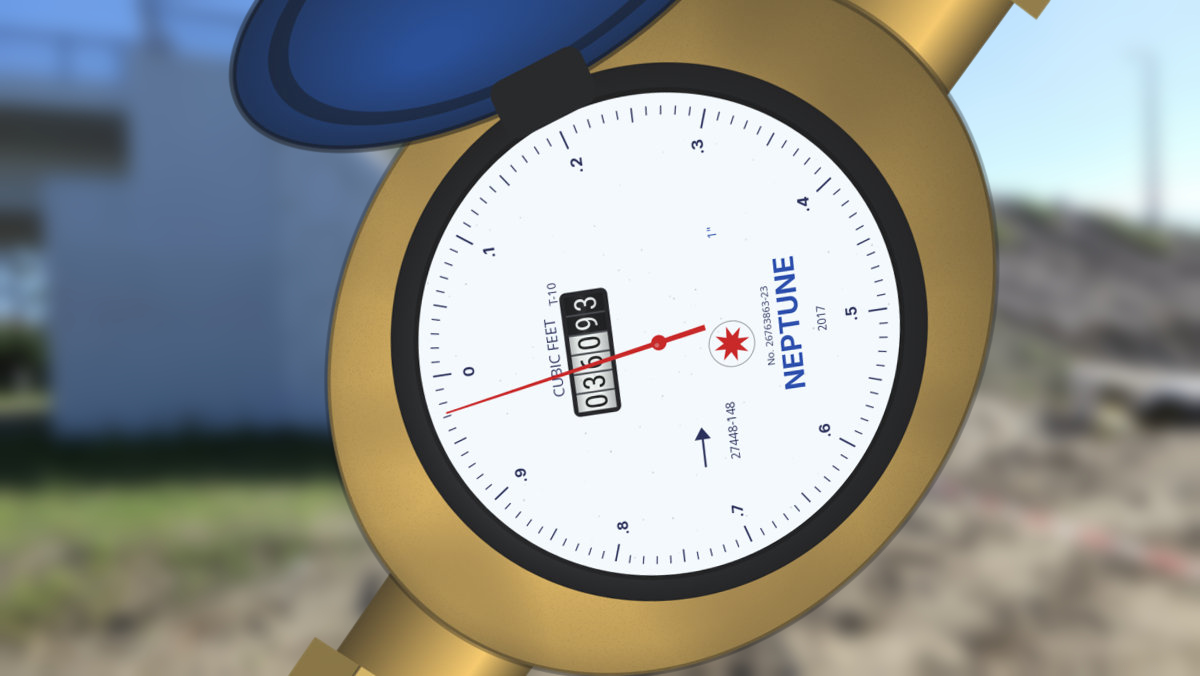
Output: 36092.97 ft³
